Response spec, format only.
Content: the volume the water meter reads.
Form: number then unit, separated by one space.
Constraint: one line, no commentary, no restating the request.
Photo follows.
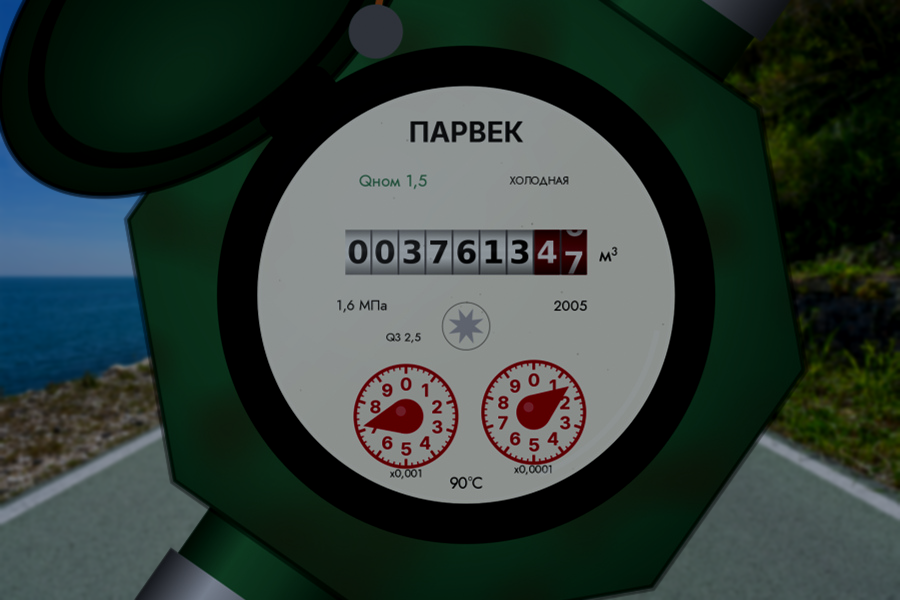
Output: 37613.4671 m³
